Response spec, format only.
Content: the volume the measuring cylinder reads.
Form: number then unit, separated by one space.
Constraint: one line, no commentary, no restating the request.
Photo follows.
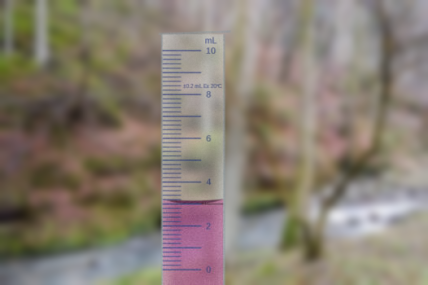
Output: 3 mL
